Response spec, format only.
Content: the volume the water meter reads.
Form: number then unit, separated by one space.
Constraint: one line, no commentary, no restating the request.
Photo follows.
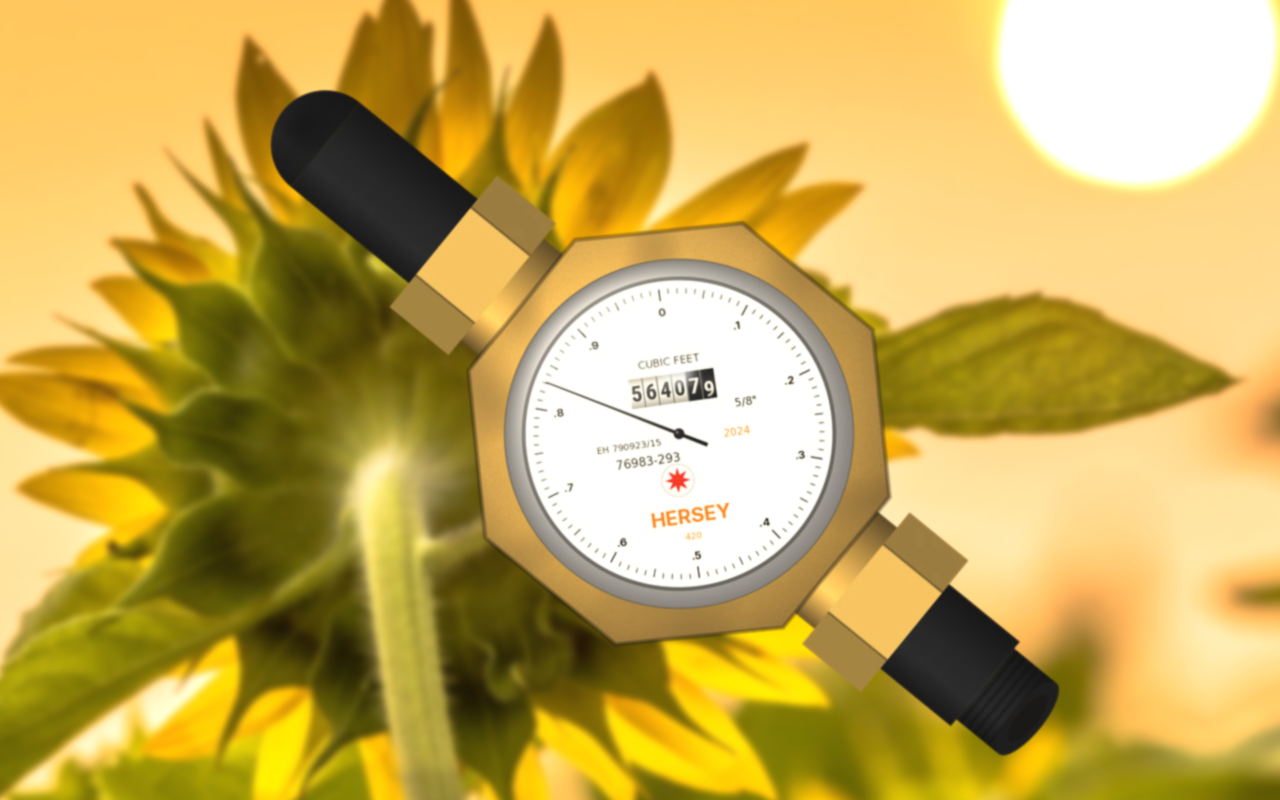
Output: 564078.83 ft³
